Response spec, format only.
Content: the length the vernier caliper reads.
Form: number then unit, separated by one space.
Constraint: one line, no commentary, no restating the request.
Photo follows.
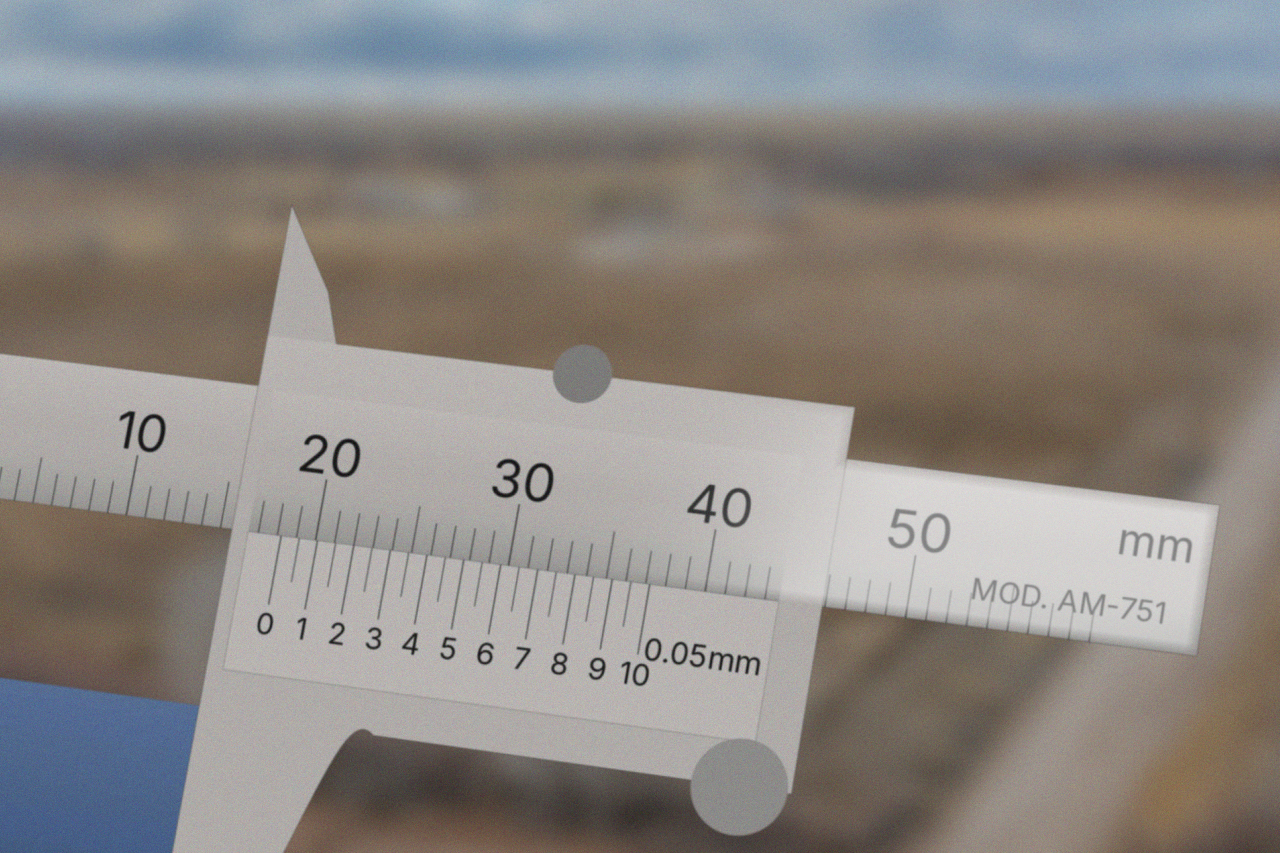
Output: 18.2 mm
